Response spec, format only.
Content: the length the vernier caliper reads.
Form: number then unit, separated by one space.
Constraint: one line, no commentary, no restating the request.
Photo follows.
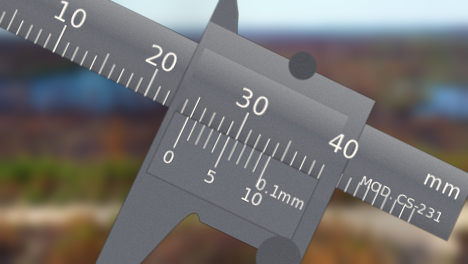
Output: 24.8 mm
